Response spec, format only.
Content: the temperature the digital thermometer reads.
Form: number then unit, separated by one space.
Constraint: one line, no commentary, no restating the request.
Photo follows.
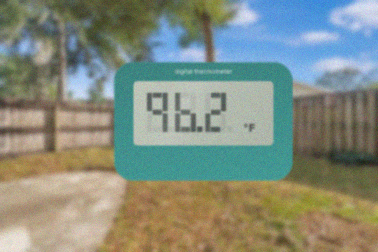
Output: 96.2 °F
